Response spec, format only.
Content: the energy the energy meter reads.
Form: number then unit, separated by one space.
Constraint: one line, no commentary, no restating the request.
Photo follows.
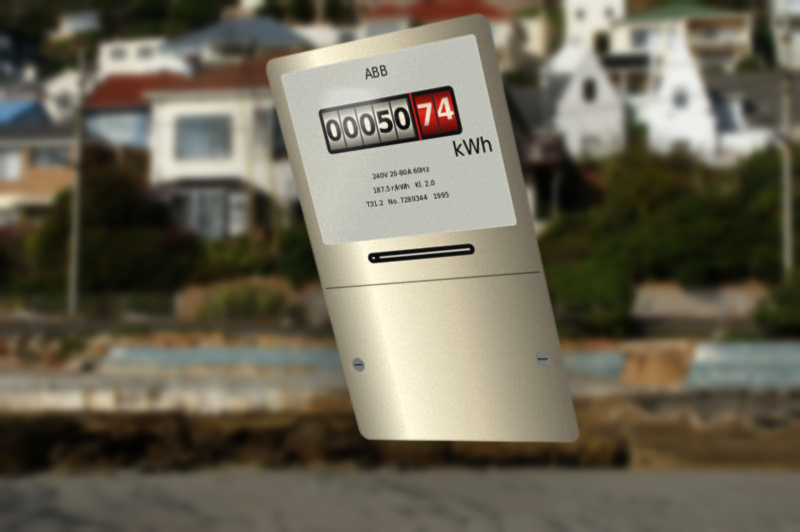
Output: 50.74 kWh
